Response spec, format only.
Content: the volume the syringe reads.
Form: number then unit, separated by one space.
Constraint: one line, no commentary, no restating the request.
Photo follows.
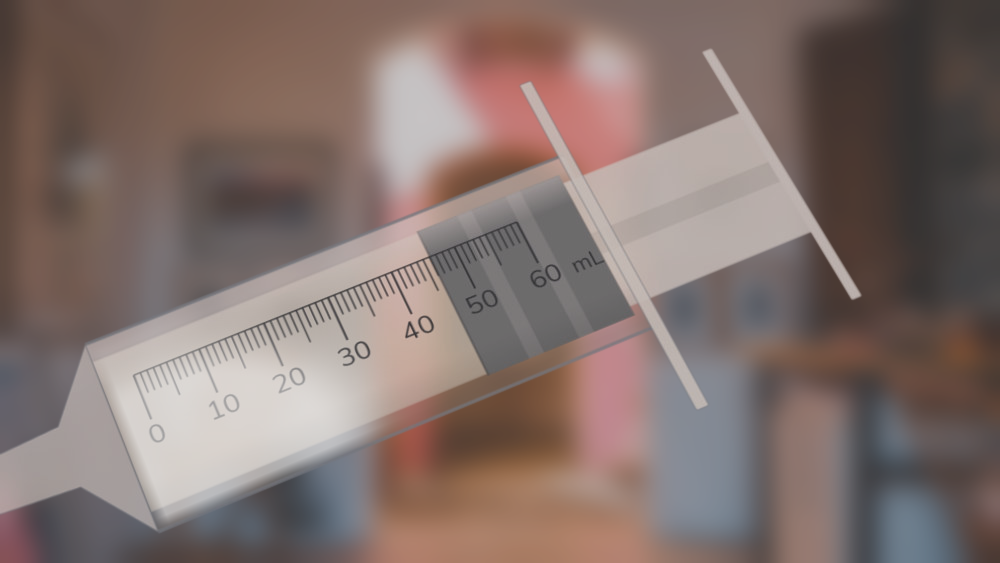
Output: 46 mL
